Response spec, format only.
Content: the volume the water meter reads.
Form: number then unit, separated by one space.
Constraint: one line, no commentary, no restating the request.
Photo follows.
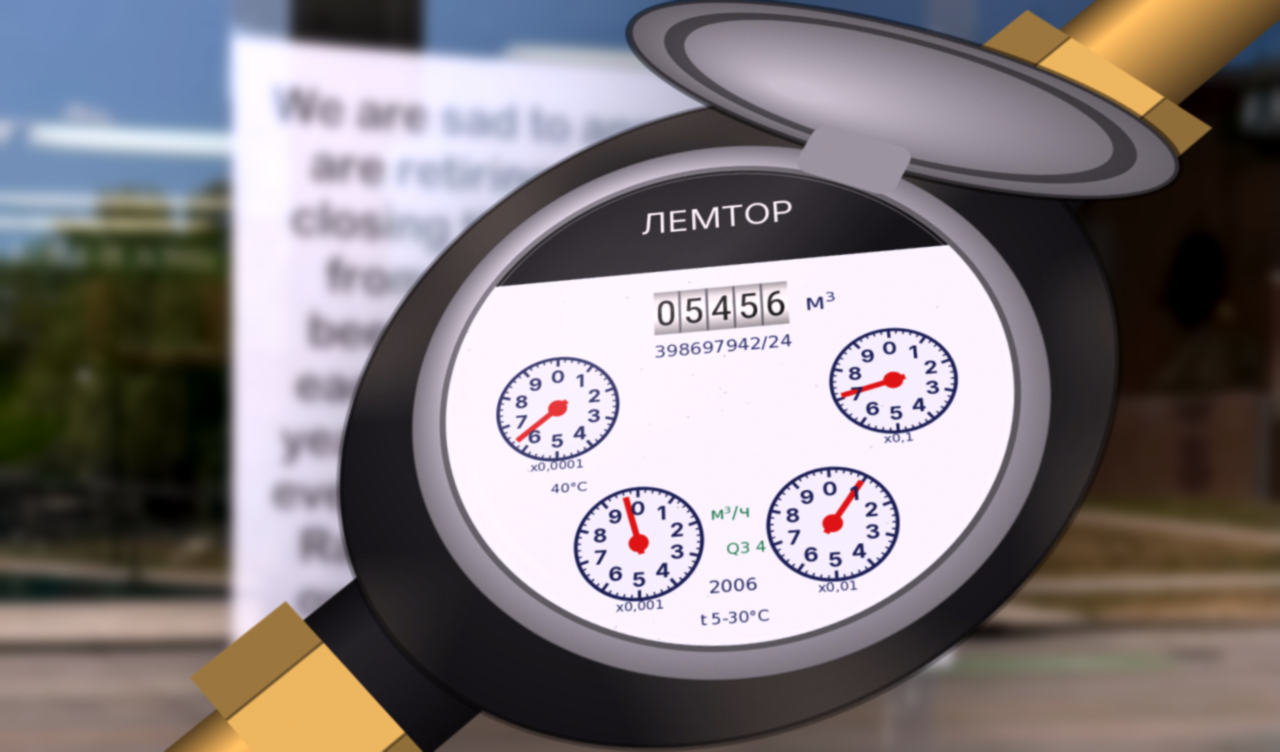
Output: 5456.7096 m³
